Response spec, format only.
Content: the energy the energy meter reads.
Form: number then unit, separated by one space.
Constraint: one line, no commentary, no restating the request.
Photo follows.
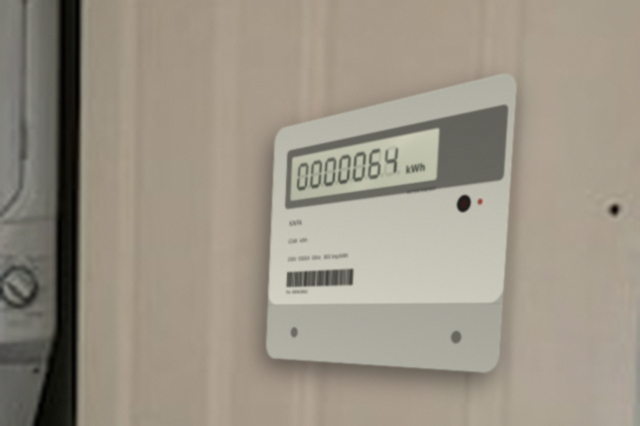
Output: 64 kWh
